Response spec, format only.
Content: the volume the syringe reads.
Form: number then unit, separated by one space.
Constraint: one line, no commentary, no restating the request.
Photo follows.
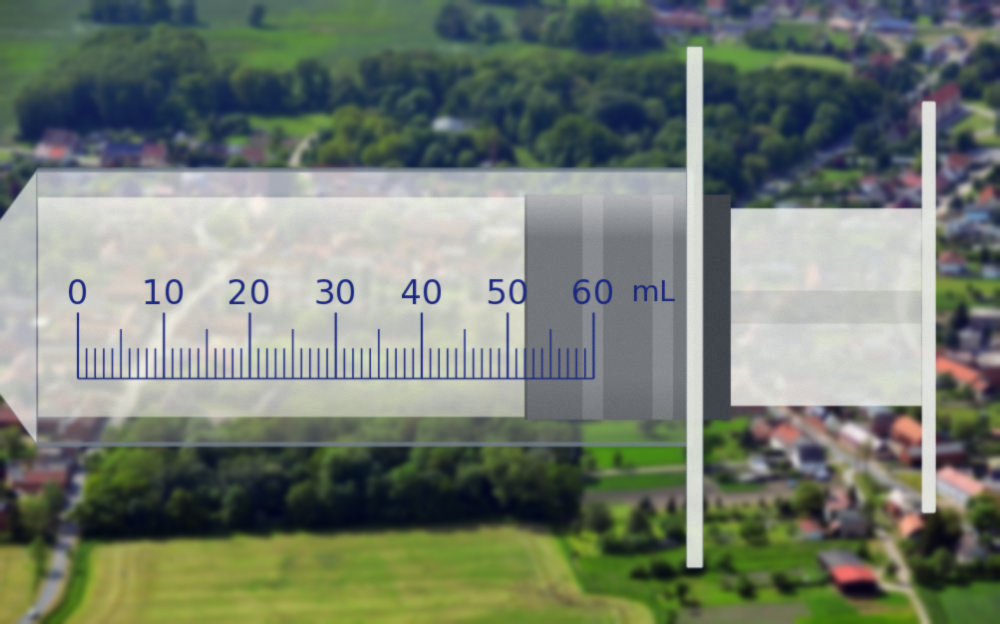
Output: 52 mL
